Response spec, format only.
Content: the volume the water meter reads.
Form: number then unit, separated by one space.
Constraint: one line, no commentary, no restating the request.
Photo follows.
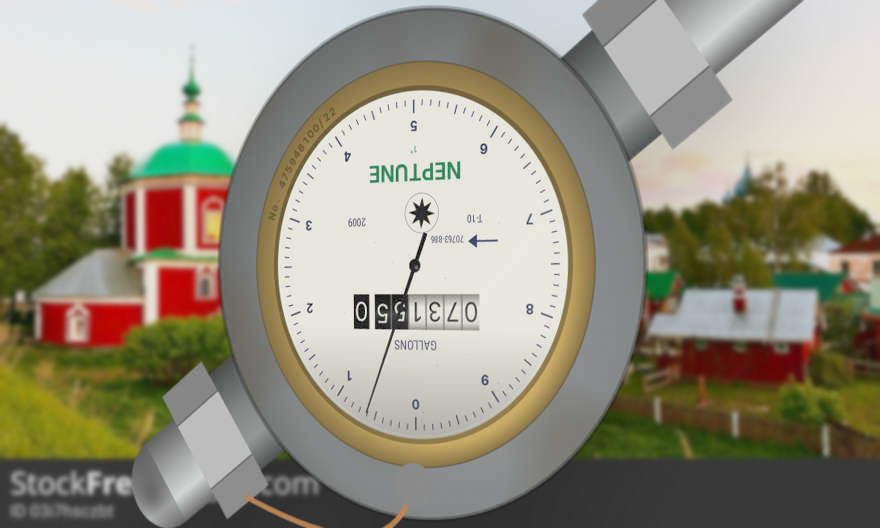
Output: 731550.6 gal
